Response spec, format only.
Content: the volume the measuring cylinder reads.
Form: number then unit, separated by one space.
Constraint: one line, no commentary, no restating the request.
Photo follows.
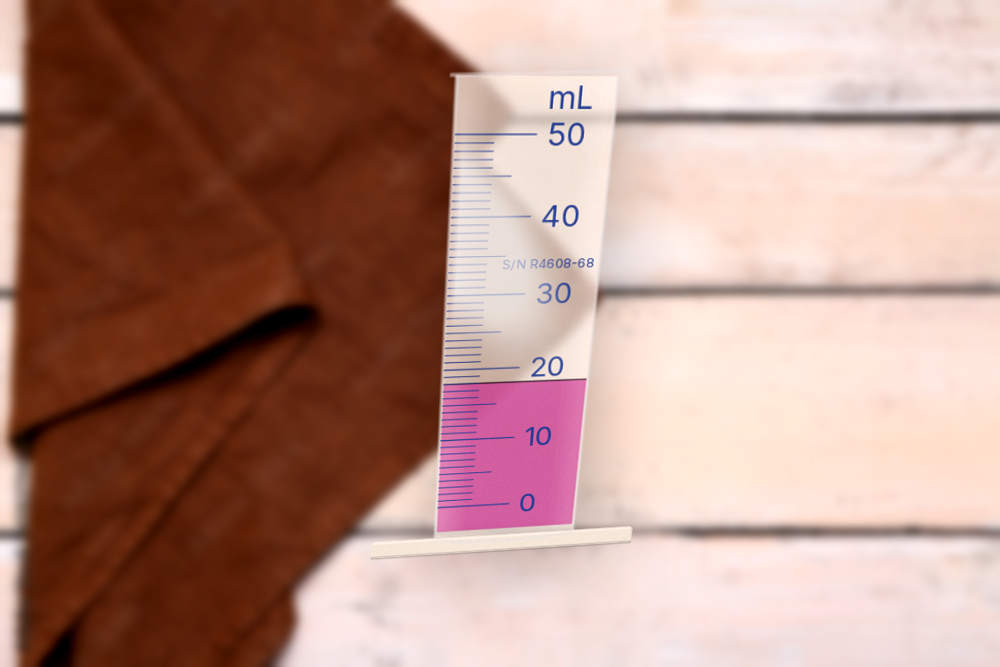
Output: 18 mL
